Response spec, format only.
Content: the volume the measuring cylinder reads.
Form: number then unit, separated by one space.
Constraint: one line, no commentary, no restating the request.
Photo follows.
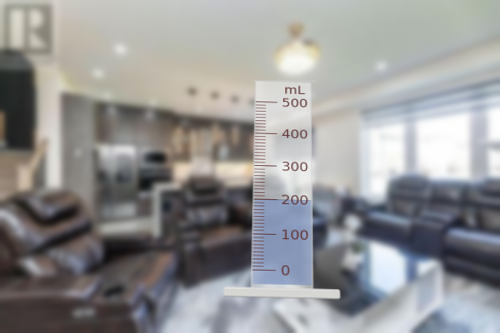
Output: 200 mL
